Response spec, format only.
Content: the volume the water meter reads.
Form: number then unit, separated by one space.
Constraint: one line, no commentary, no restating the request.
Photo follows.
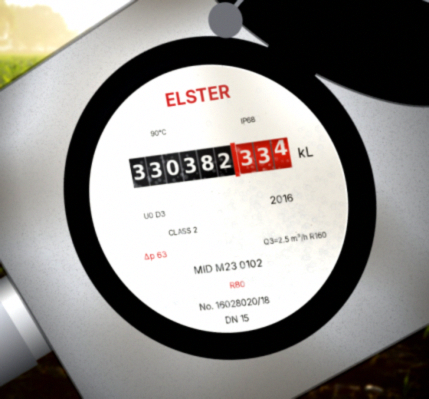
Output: 330382.334 kL
